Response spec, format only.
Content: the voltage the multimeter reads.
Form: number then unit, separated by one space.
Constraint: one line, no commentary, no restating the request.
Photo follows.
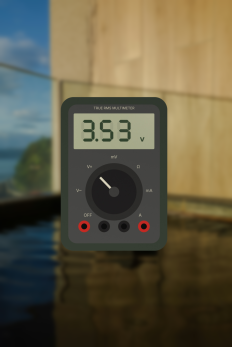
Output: 3.53 V
